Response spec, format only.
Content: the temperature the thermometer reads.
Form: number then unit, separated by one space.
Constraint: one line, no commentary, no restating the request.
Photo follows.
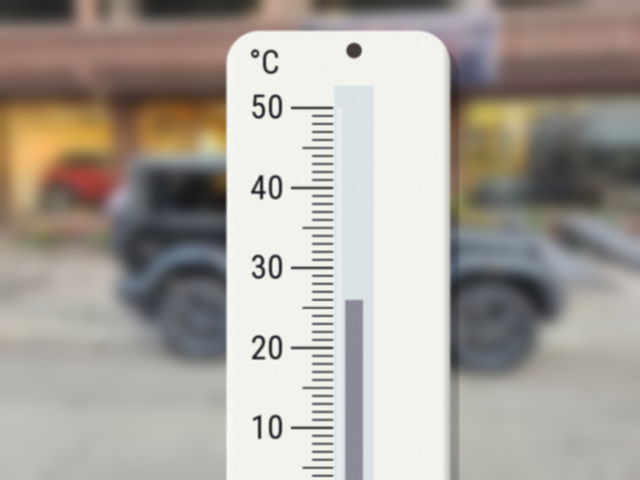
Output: 26 °C
